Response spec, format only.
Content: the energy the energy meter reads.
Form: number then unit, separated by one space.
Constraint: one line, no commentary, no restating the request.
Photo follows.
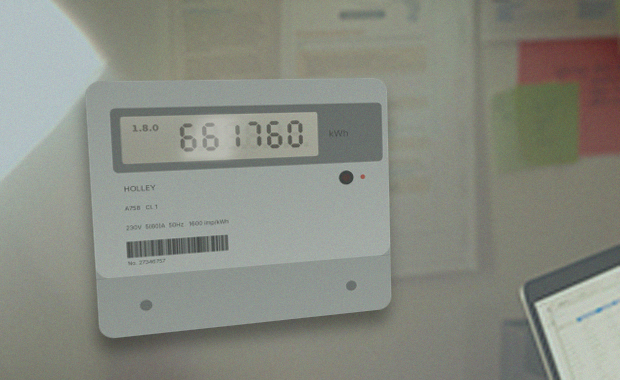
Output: 661760 kWh
